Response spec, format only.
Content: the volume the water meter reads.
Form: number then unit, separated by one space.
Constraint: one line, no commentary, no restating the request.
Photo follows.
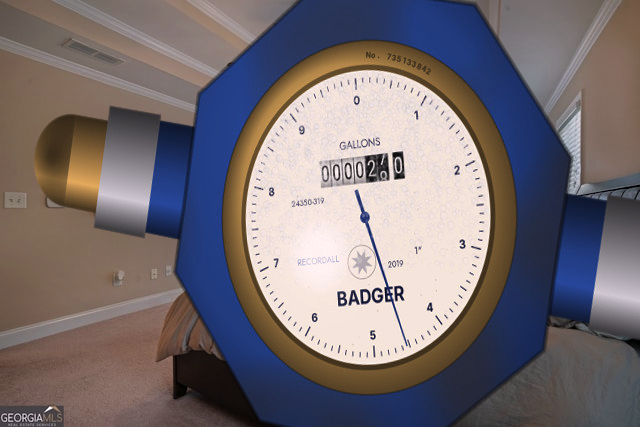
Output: 274.5 gal
